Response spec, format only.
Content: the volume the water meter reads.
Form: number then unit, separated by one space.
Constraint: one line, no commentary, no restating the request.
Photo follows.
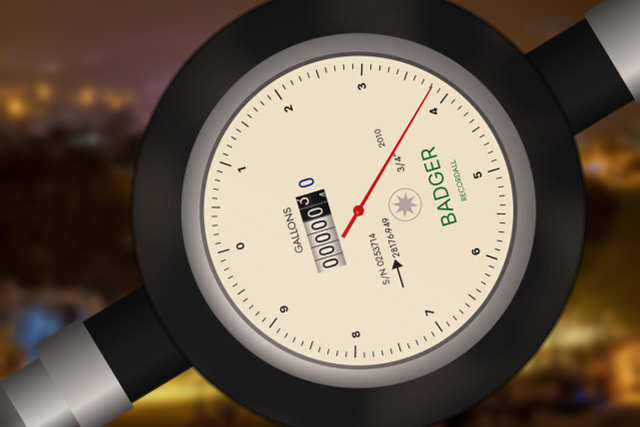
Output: 33.8 gal
